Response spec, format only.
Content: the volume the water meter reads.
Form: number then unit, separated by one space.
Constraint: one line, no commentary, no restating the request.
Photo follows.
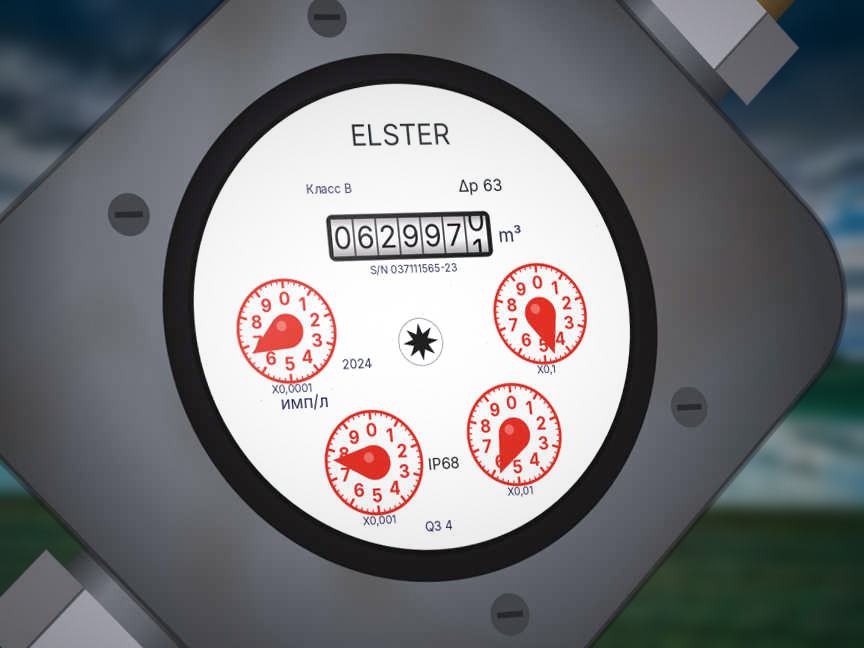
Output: 629970.4576 m³
